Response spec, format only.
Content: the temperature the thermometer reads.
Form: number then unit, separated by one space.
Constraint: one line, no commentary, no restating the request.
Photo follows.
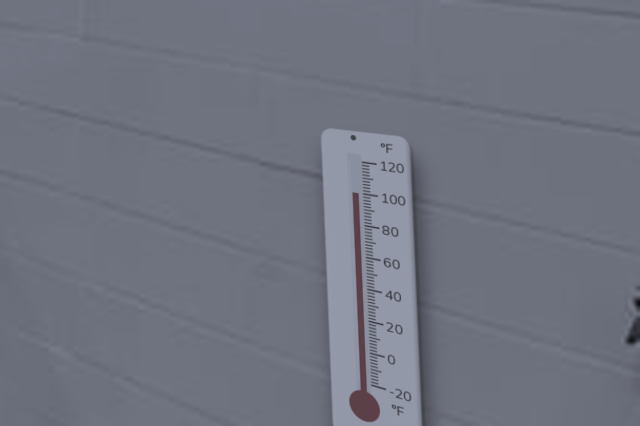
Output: 100 °F
